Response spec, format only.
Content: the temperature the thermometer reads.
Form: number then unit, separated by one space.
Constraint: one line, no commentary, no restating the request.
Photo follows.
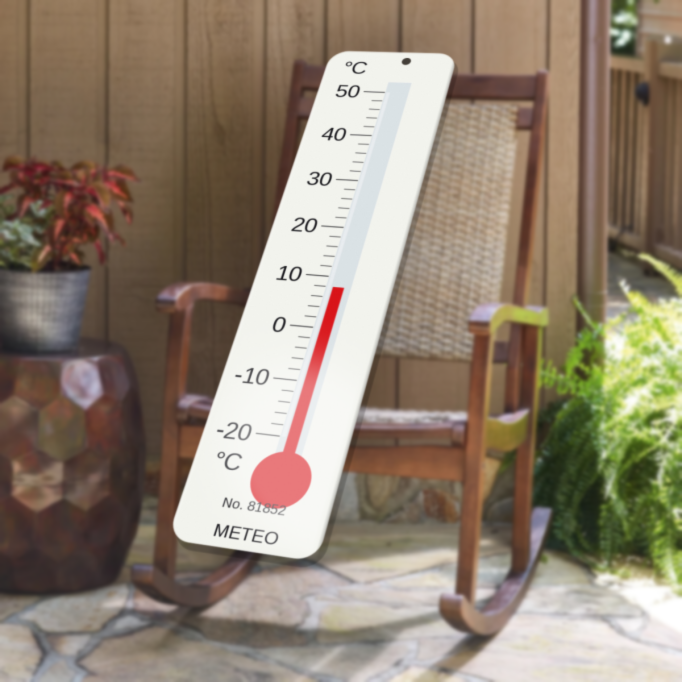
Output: 8 °C
